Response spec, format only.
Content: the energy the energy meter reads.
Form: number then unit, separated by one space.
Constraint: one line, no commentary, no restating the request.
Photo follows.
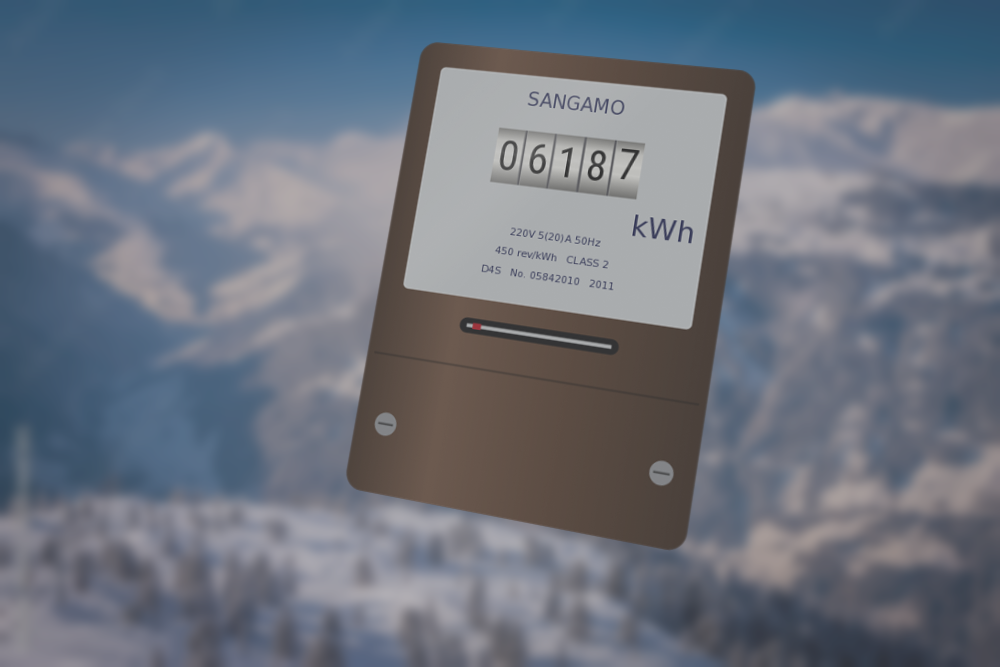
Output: 6187 kWh
